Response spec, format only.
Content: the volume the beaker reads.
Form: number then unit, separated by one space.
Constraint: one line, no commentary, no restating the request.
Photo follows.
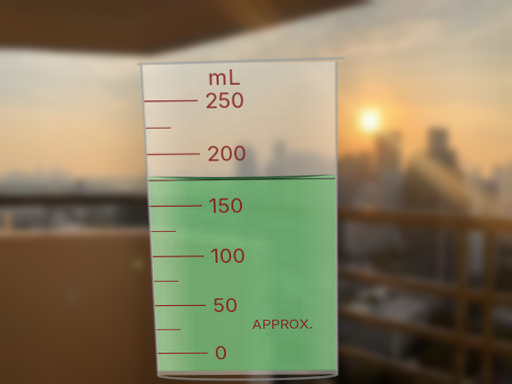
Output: 175 mL
